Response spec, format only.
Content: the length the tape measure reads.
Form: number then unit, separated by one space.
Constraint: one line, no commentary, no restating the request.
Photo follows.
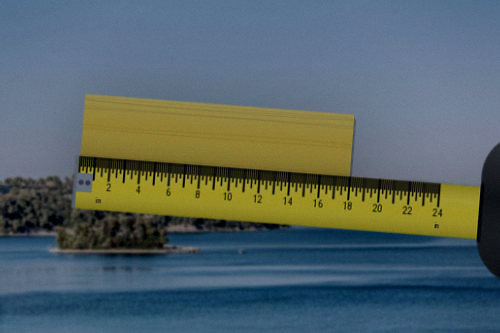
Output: 18 in
